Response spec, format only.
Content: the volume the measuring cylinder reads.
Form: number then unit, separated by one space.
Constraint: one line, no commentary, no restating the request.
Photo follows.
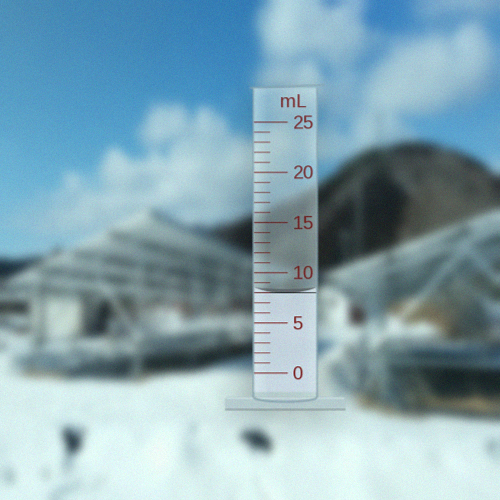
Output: 8 mL
